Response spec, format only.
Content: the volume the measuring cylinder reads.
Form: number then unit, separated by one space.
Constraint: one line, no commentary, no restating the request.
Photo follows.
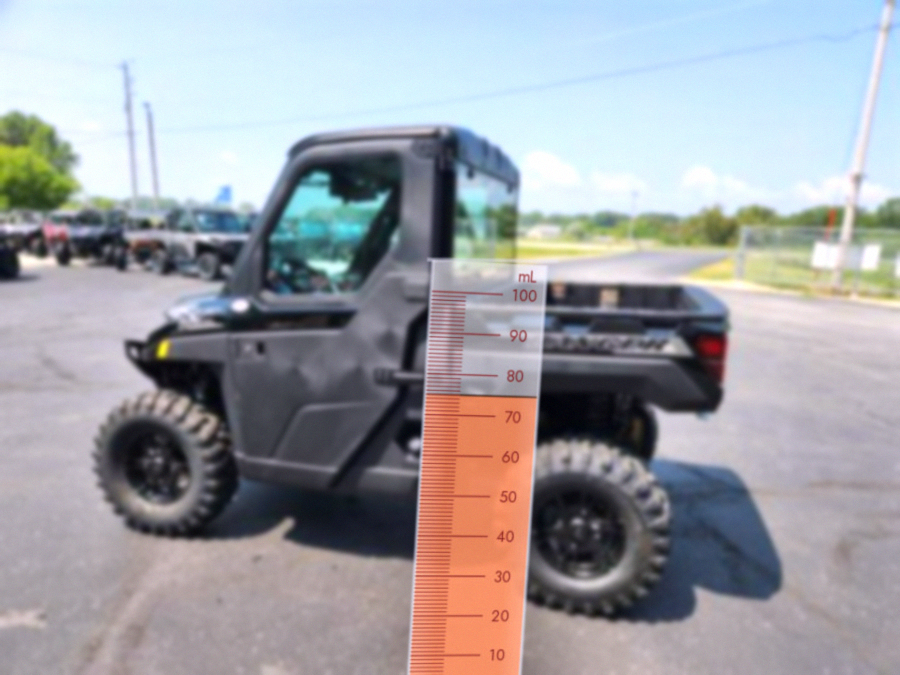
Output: 75 mL
